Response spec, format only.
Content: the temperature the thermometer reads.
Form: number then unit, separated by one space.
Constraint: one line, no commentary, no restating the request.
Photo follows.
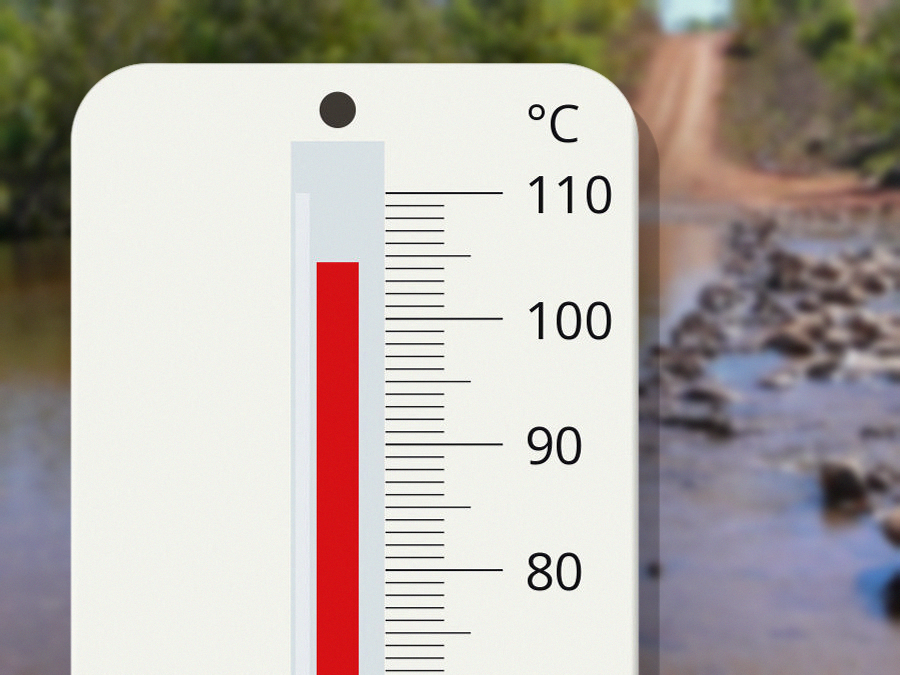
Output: 104.5 °C
